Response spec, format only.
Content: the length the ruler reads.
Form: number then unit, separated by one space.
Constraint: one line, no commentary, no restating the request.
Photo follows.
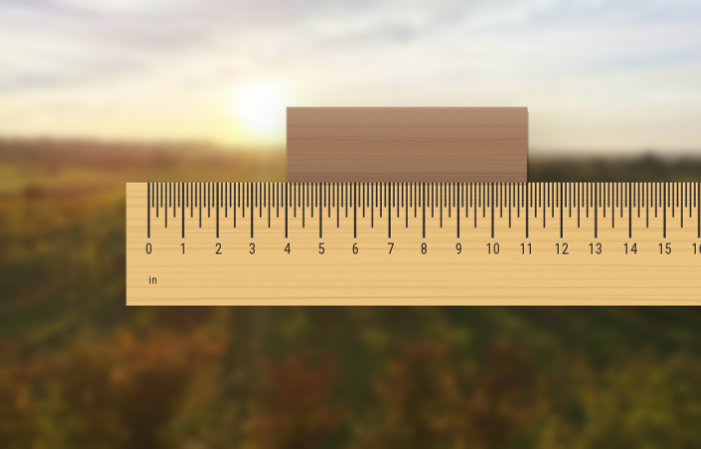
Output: 7 in
